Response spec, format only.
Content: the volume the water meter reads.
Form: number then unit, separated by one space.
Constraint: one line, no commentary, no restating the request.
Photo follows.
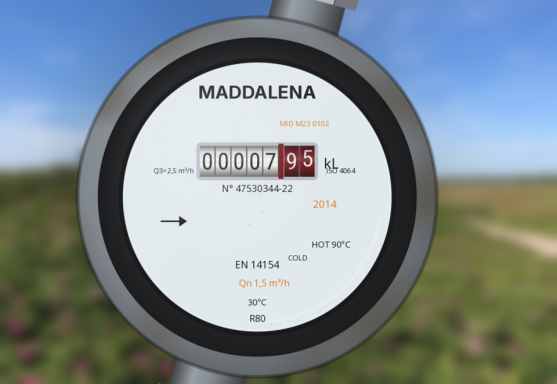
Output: 7.95 kL
